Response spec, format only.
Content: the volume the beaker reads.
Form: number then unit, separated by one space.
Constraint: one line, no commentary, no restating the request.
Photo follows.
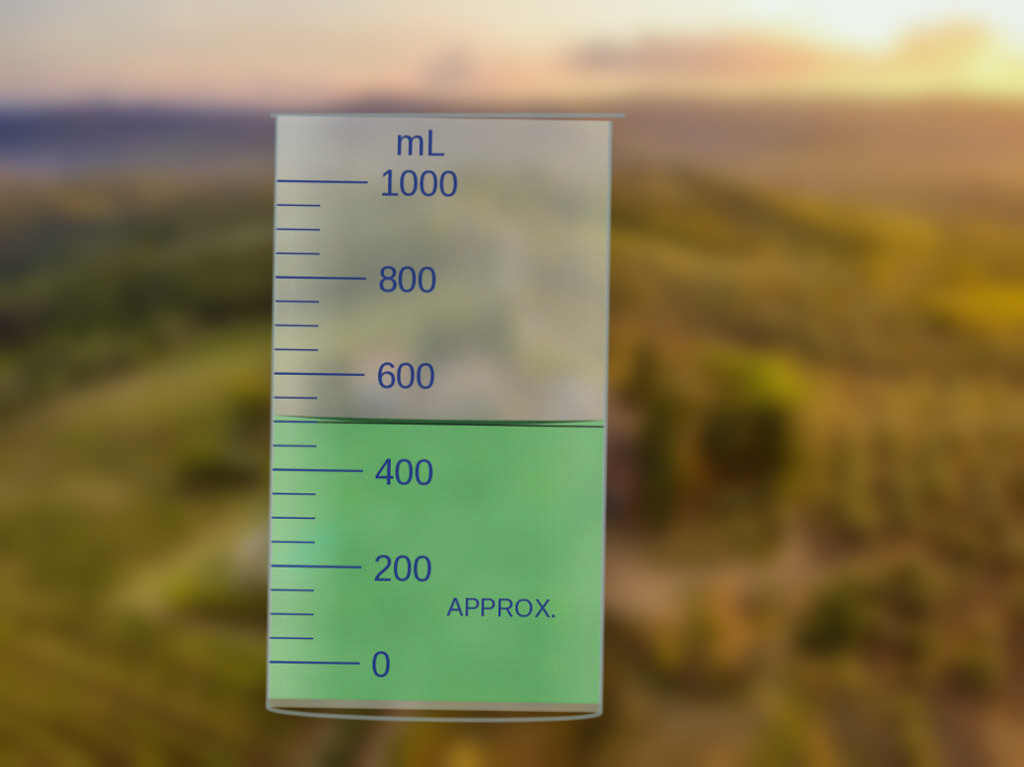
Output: 500 mL
